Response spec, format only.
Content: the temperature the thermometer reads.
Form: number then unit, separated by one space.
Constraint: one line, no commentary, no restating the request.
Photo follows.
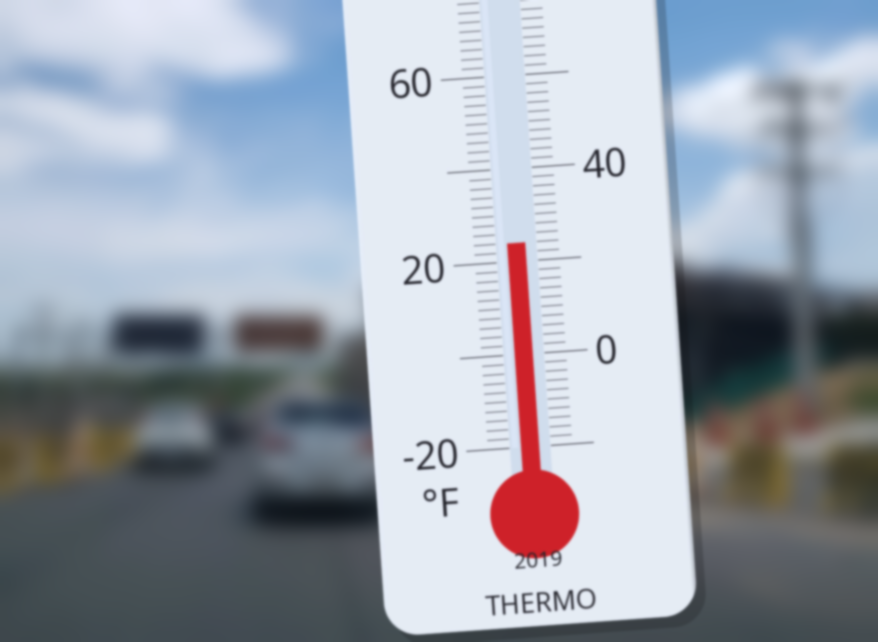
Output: 24 °F
